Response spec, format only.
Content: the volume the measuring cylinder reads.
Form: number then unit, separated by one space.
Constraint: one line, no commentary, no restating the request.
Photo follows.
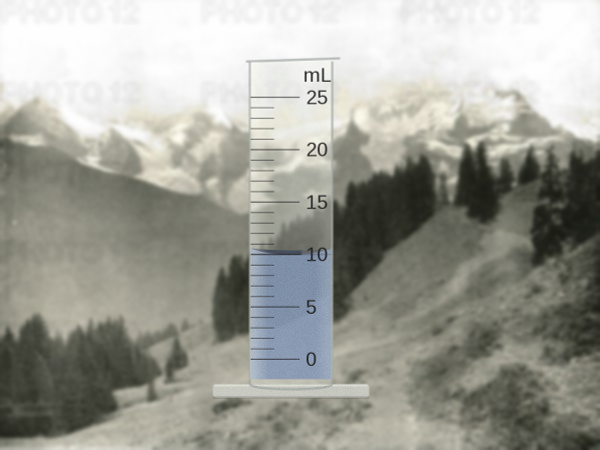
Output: 10 mL
